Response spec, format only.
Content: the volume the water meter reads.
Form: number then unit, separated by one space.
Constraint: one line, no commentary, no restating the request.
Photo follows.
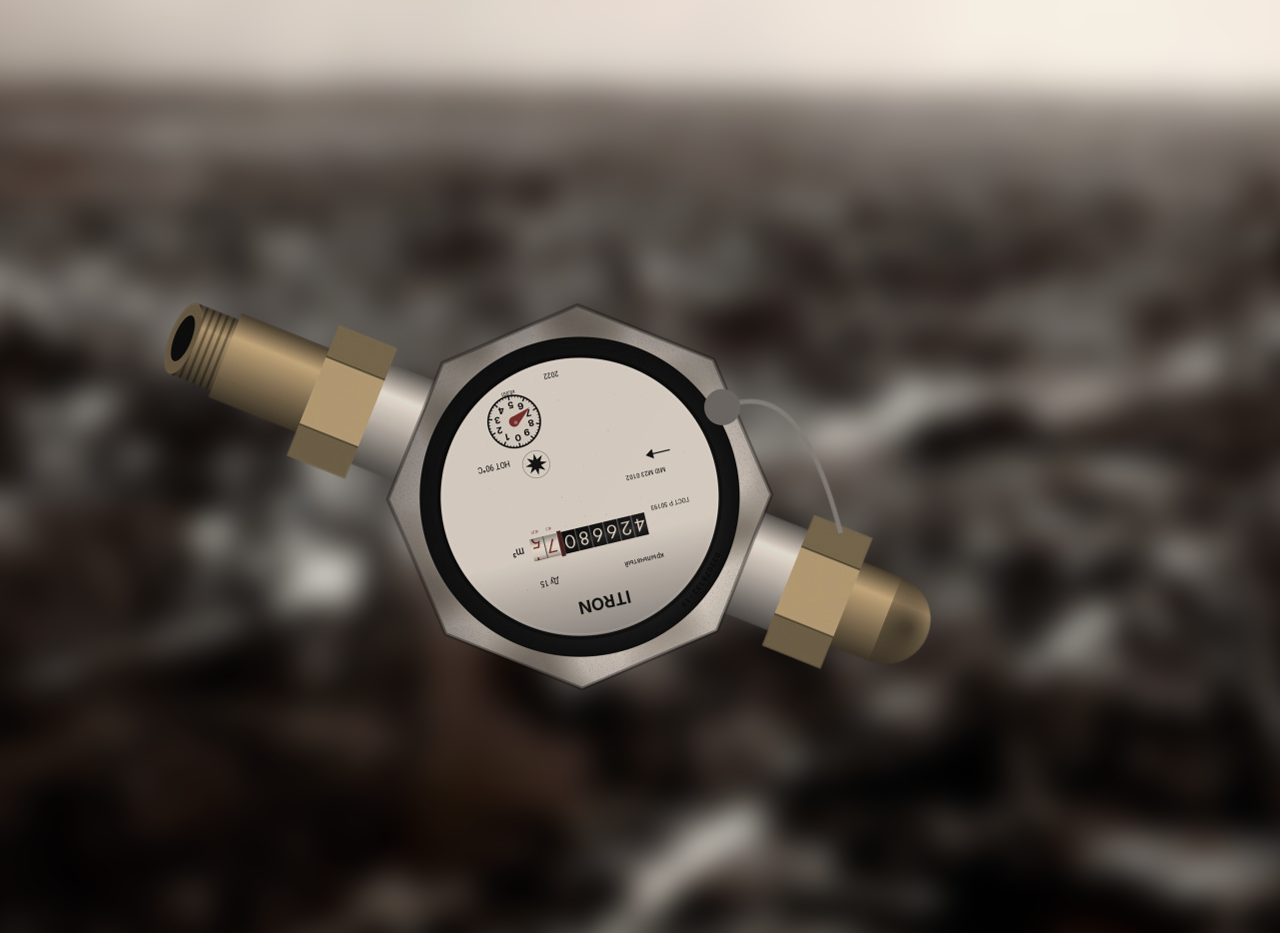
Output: 426680.746 m³
